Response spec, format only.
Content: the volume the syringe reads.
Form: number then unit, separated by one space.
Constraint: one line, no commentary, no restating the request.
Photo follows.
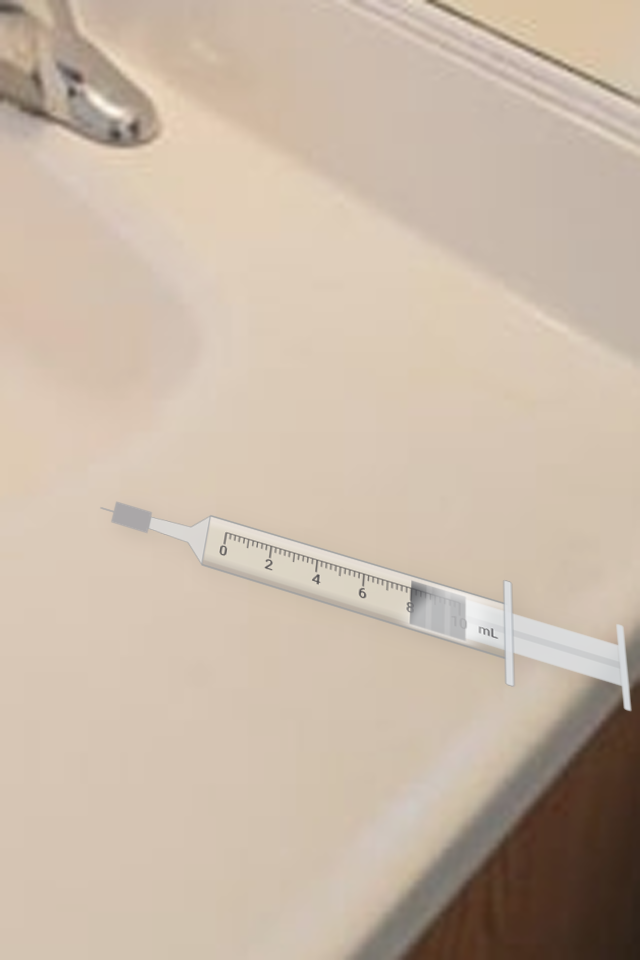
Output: 8 mL
